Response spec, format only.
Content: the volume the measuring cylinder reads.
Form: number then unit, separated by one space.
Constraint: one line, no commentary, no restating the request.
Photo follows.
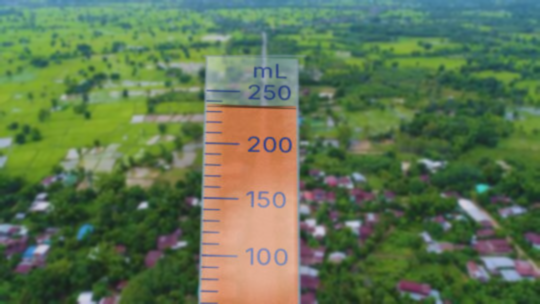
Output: 235 mL
